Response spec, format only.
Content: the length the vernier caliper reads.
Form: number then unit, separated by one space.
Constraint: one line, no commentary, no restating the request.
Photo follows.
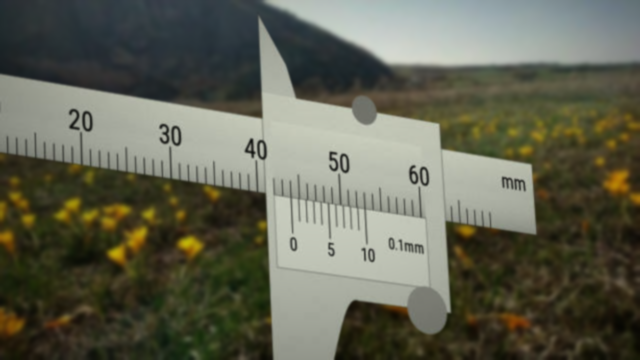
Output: 44.0 mm
